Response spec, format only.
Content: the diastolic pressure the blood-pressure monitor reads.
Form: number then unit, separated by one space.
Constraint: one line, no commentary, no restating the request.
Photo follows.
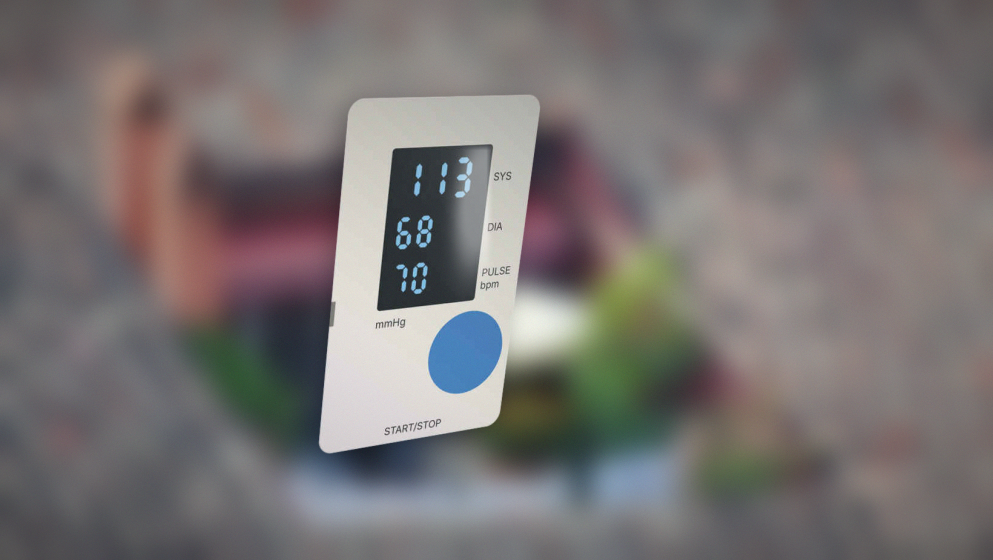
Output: 68 mmHg
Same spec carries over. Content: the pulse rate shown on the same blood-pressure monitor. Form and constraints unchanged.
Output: 70 bpm
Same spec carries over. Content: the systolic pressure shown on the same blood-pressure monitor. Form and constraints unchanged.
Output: 113 mmHg
